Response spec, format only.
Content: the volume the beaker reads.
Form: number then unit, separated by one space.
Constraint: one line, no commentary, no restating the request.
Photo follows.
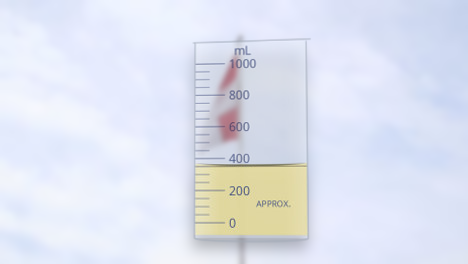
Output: 350 mL
